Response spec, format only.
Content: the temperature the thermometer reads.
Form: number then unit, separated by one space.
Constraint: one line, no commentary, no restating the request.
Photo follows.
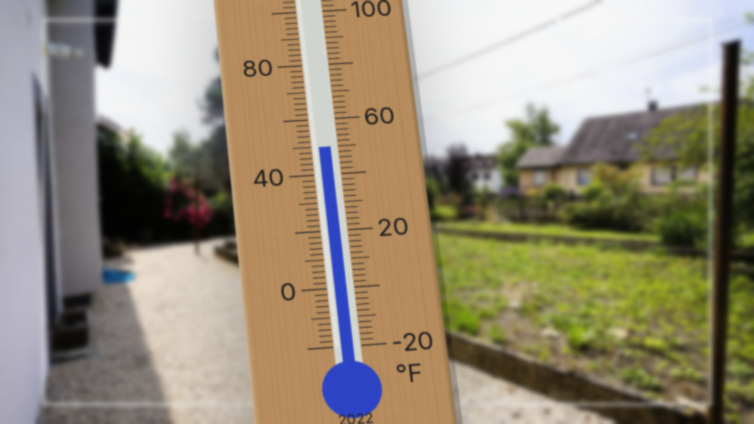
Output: 50 °F
